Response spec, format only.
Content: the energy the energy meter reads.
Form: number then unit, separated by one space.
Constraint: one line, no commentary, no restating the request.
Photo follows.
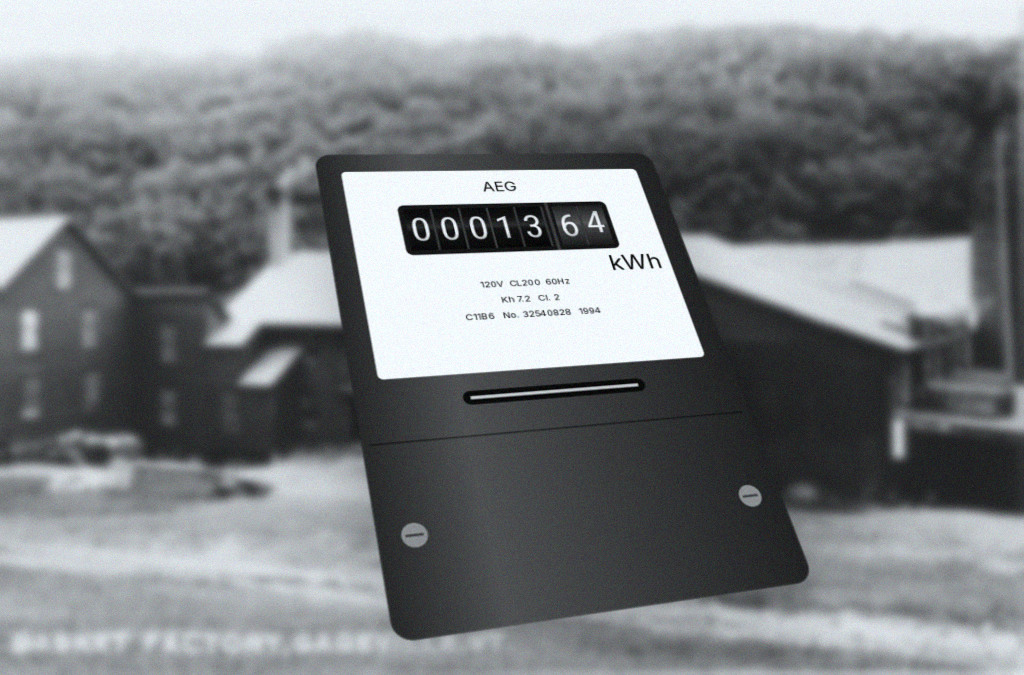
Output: 13.64 kWh
